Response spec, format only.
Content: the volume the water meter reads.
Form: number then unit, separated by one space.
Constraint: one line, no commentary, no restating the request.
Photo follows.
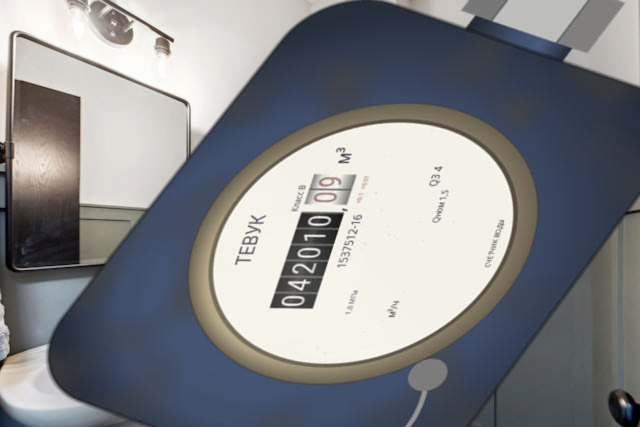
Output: 42010.09 m³
